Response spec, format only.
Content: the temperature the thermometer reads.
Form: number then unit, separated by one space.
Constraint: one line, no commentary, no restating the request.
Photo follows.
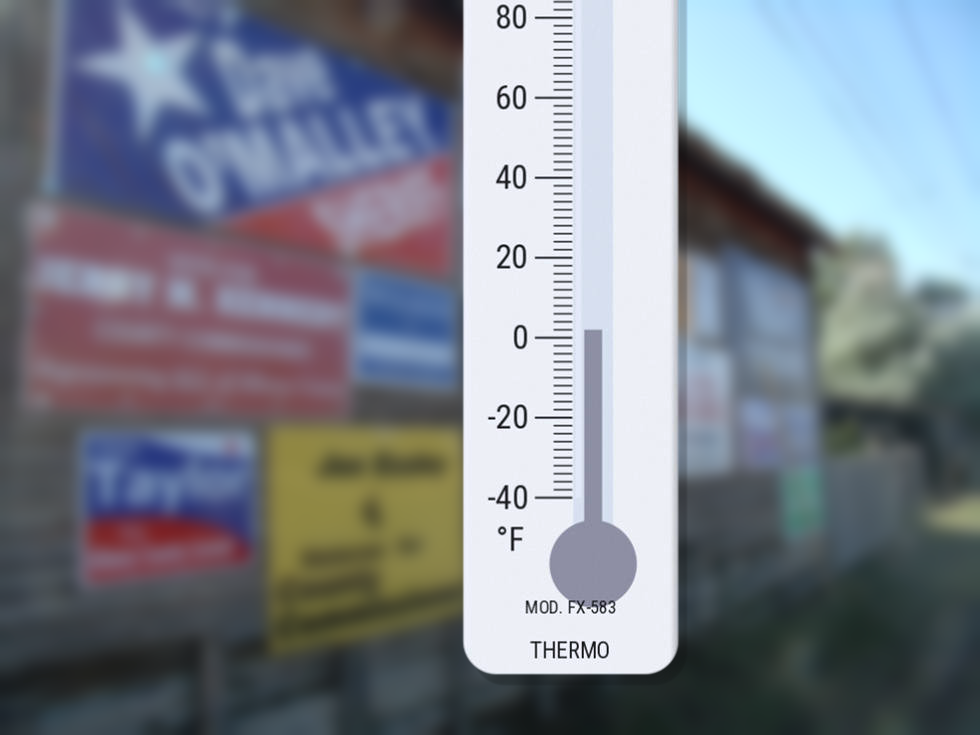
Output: 2 °F
